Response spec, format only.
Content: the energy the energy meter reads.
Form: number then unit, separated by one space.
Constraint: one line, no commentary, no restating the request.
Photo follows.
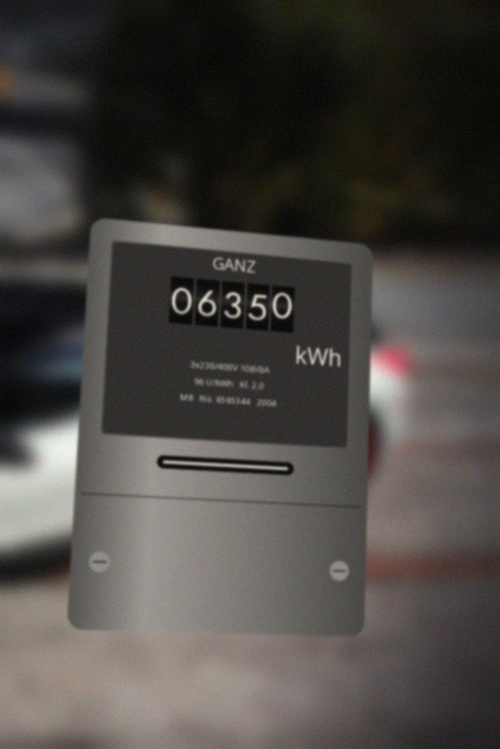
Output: 6350 kWh
